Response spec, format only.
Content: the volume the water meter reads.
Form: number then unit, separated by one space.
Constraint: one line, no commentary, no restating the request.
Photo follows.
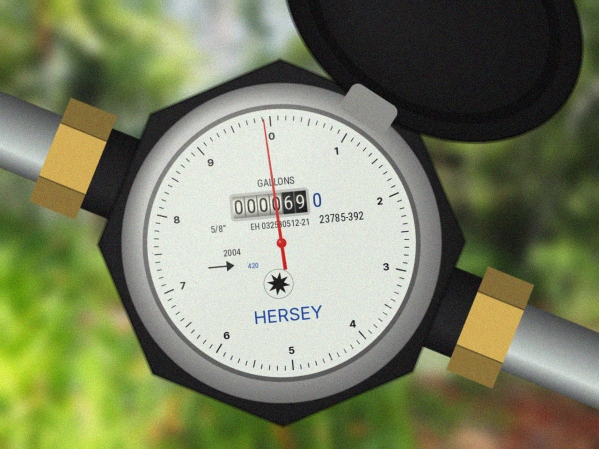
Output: 689.9 gal
